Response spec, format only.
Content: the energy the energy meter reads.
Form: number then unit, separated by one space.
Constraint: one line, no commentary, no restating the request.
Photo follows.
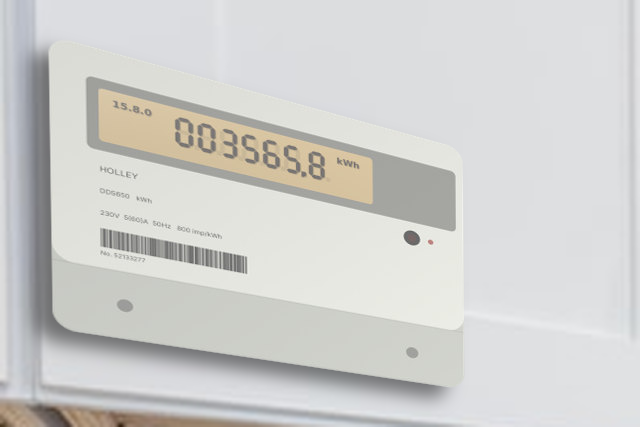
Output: 3565.8 kWh
